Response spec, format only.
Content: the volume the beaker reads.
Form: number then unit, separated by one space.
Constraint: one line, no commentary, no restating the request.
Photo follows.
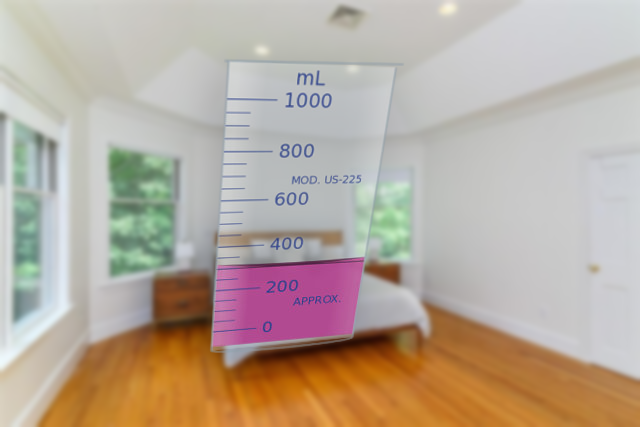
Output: 300 mL
